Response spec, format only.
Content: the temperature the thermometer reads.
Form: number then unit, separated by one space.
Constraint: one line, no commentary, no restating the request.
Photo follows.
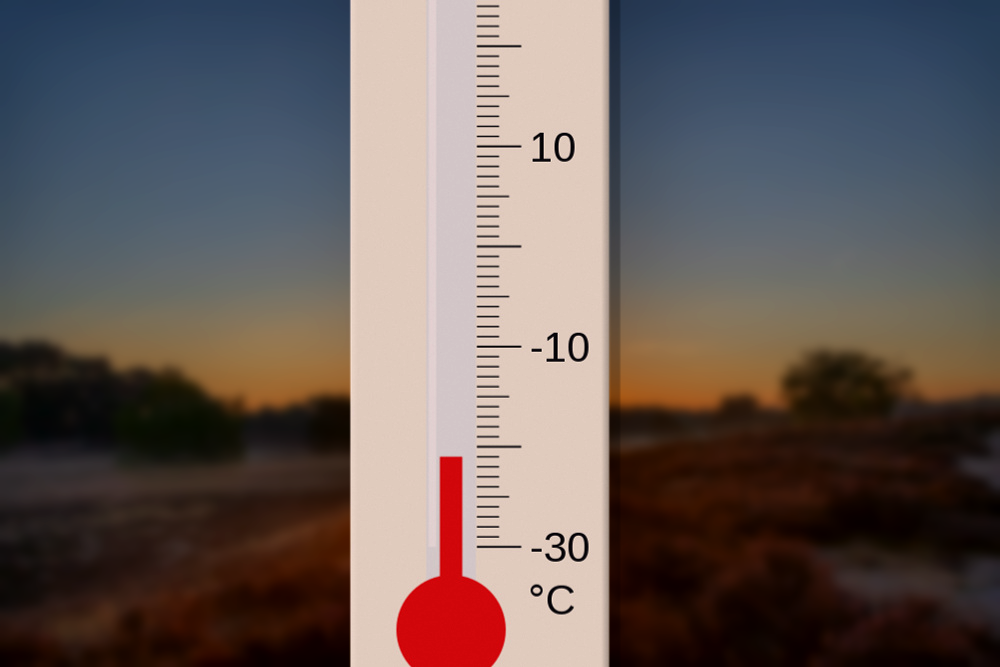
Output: -21 °C
